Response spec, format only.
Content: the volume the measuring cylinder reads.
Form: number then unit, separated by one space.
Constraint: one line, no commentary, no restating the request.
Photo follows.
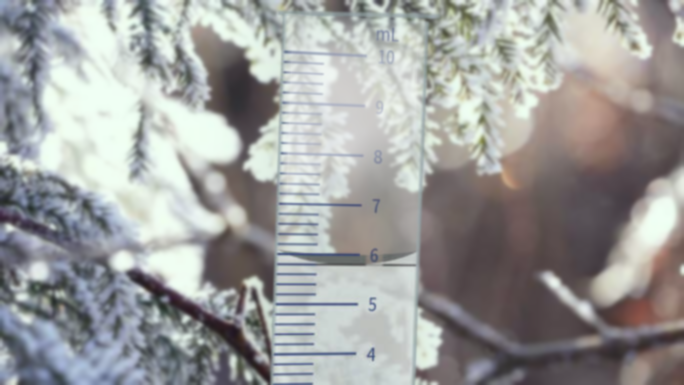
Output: 5.8 mL
